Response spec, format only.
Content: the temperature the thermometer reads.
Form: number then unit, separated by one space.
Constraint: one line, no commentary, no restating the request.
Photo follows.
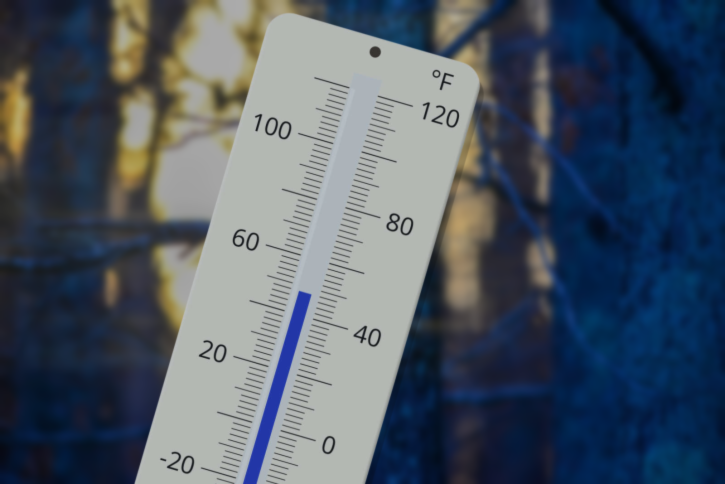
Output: 48 °F
